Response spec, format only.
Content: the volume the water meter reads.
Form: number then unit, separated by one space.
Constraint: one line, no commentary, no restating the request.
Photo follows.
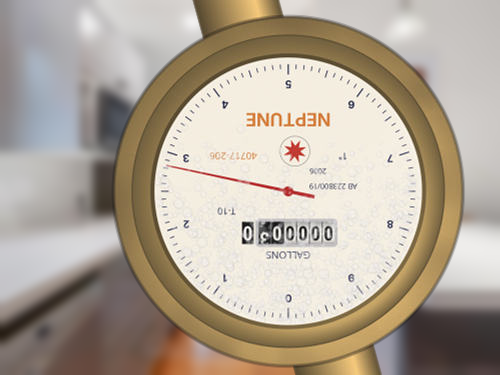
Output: 32.8 gal
